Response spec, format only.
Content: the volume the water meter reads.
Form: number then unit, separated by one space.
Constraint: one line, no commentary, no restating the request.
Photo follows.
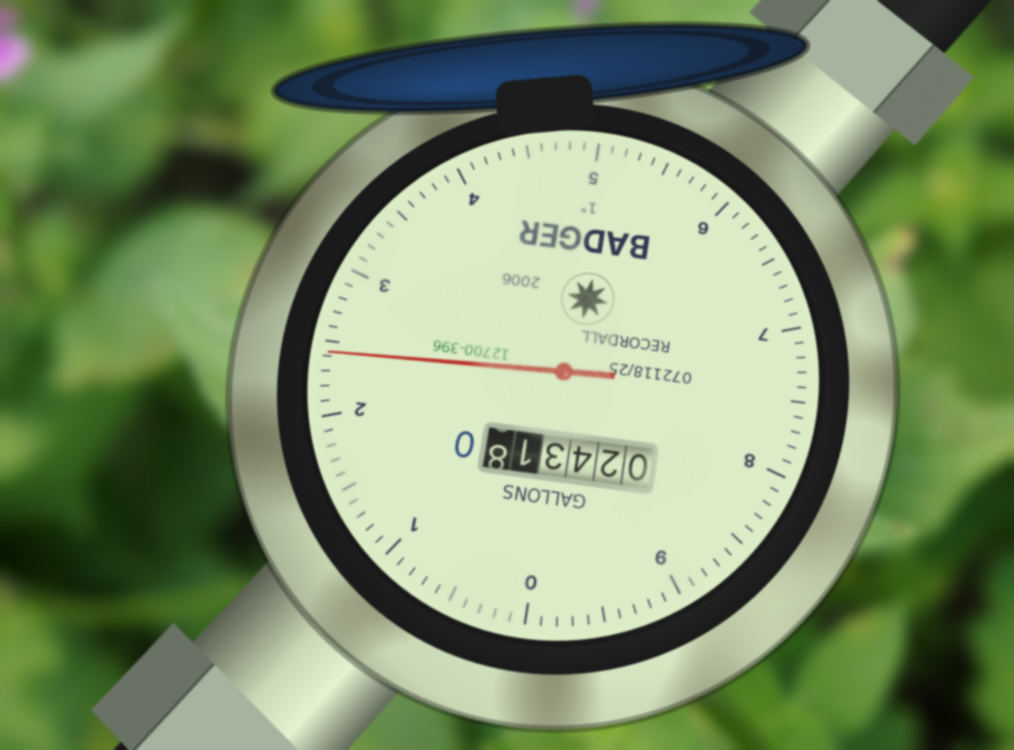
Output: 243182.4 gal
